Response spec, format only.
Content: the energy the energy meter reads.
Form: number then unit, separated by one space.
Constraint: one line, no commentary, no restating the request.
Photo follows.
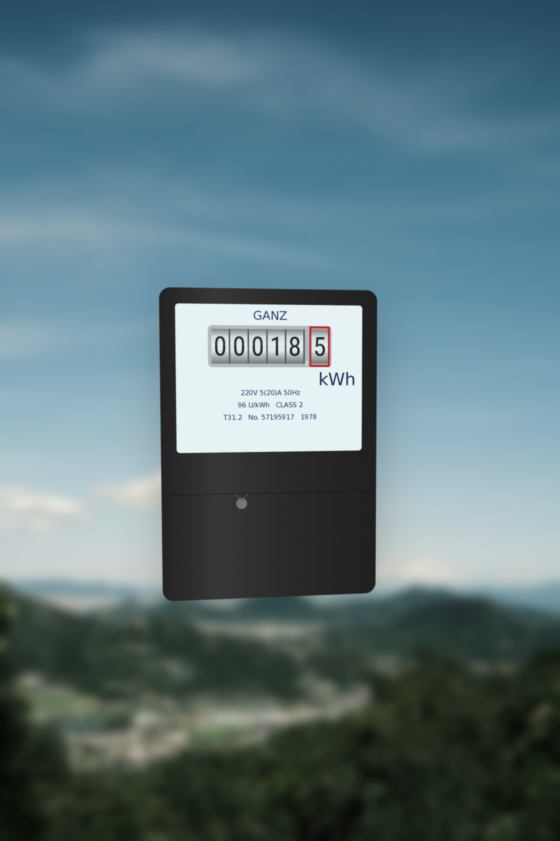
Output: 18.5 kWh
